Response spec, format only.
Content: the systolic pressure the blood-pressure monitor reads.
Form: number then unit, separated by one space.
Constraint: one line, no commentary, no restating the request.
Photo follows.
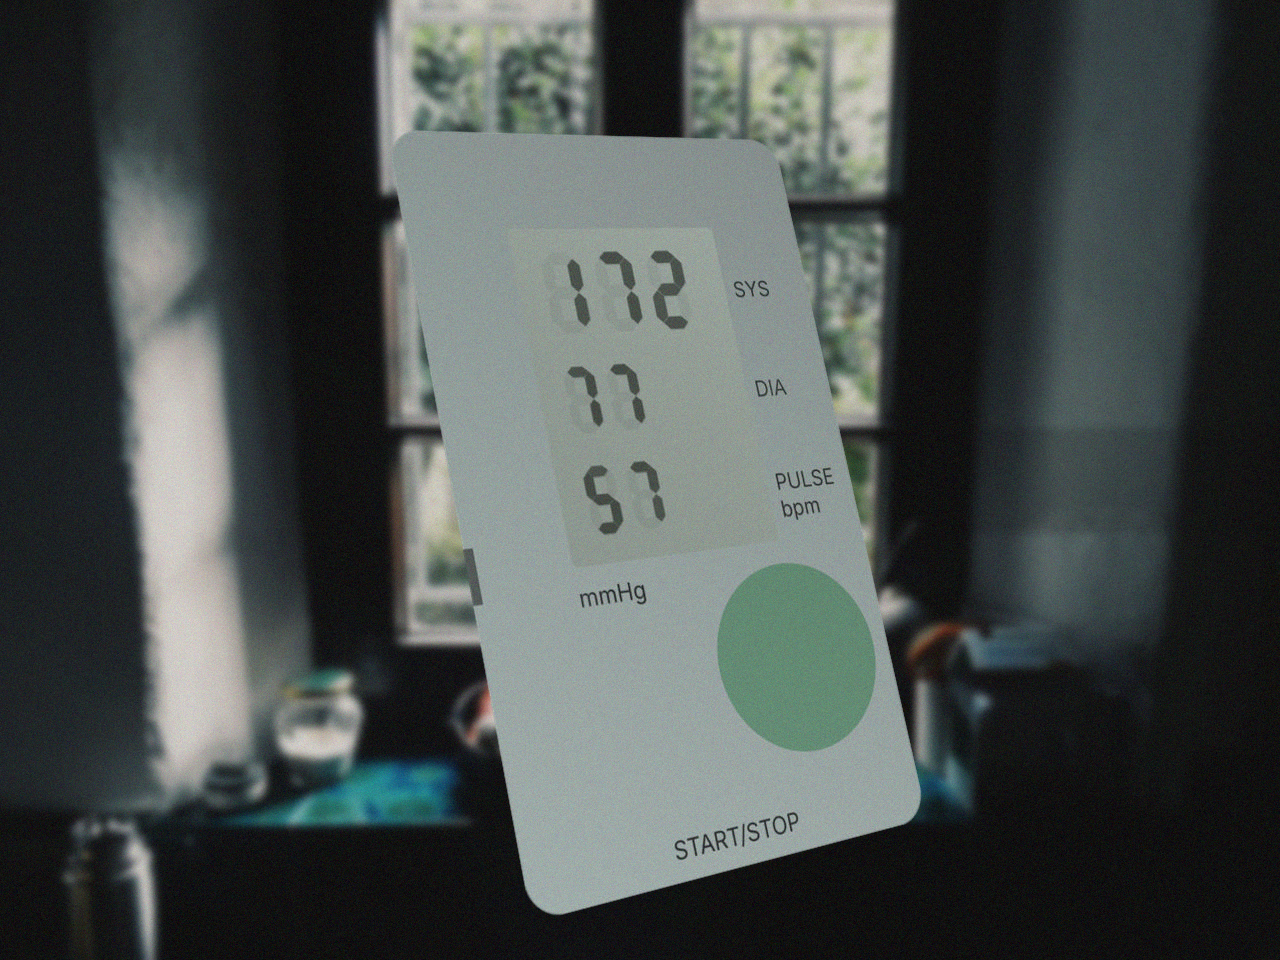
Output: 172 mmHg
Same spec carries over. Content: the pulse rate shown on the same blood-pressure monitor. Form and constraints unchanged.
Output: 57 bpm
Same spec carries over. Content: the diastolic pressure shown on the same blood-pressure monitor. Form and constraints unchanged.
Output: 77 mmHg
